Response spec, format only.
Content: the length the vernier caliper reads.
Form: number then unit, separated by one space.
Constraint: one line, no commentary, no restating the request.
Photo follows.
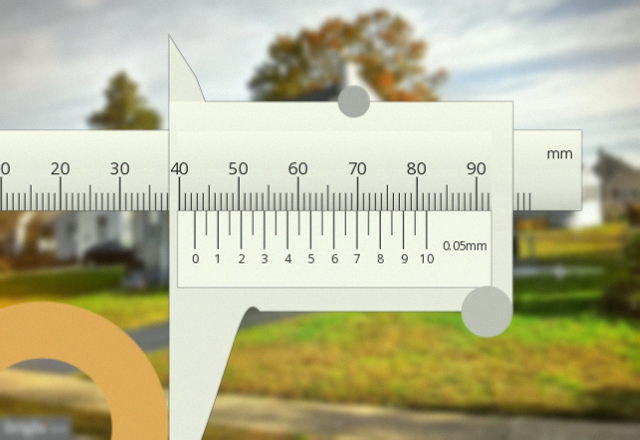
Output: 42.6 mm
